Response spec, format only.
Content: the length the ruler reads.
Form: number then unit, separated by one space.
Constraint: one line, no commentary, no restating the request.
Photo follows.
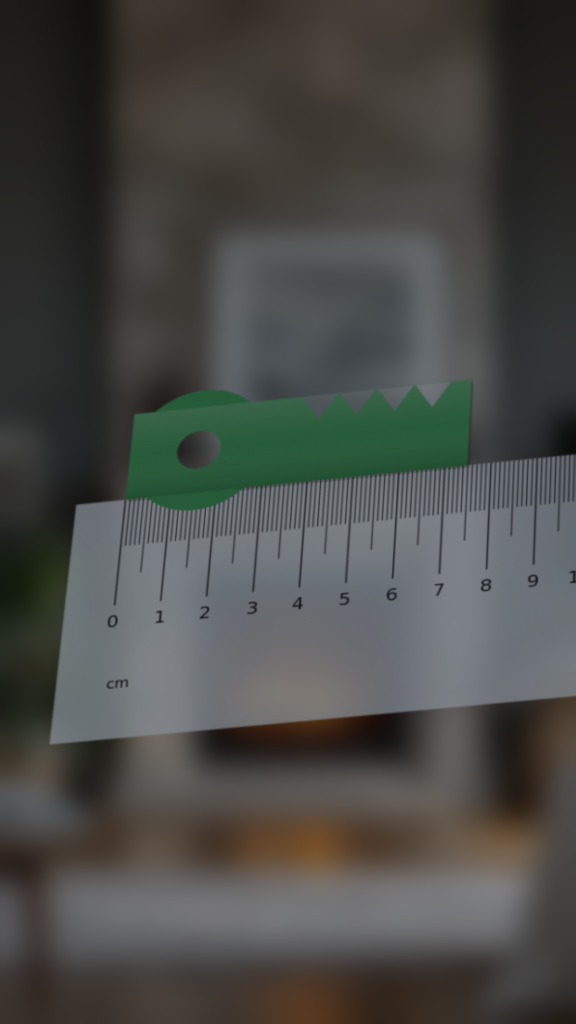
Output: 7.5 cm
